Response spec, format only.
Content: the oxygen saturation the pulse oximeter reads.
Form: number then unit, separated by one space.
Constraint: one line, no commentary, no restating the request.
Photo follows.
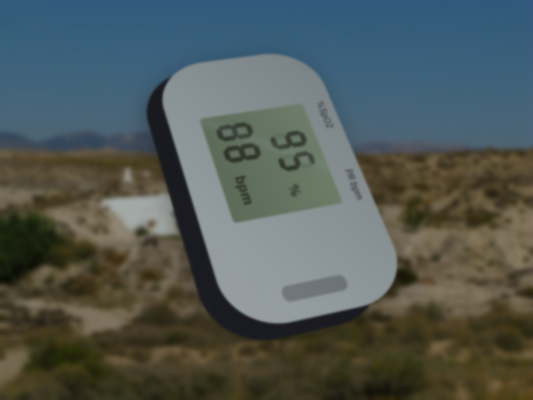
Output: 95 %
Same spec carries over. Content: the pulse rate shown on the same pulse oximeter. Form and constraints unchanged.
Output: 88 bpm
